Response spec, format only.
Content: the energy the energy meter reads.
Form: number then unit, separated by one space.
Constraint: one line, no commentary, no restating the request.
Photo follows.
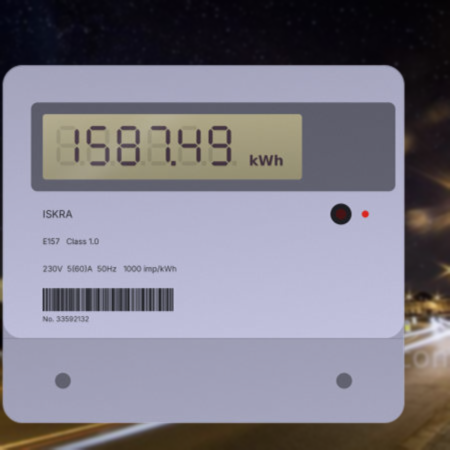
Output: 1587.49 kWh
